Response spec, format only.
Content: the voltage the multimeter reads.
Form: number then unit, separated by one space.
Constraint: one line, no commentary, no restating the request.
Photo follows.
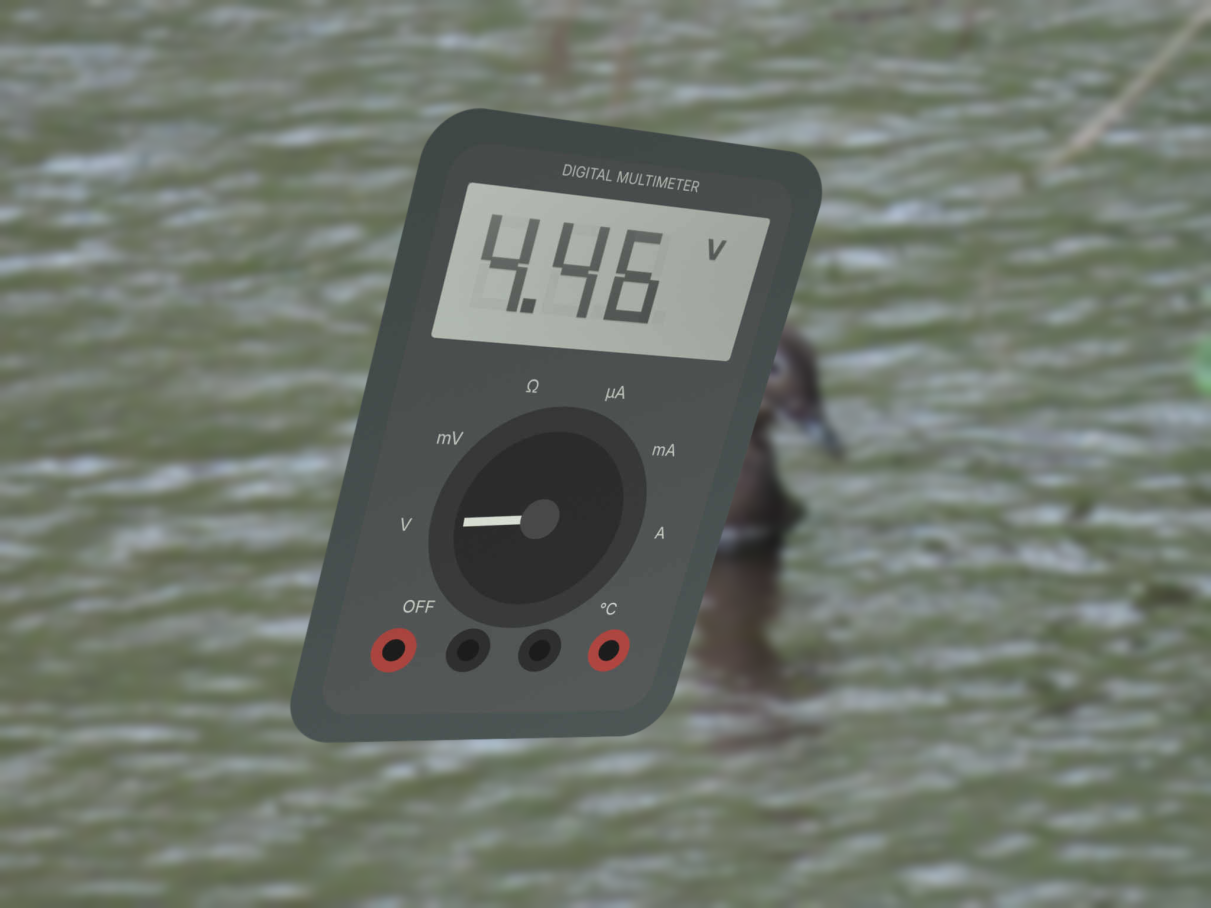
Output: 4.46 V
